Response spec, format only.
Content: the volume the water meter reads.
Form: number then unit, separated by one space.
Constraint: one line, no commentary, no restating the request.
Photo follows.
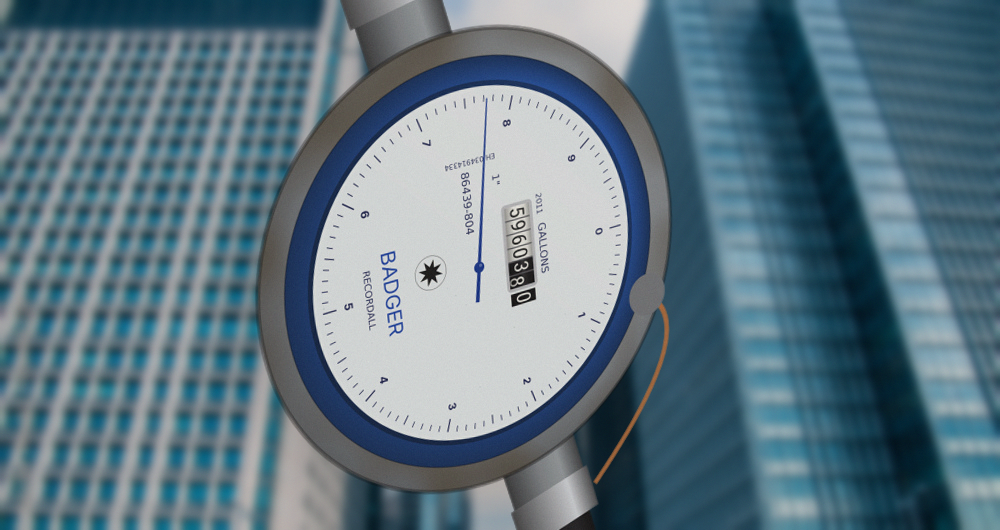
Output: 5960377.7 gal
